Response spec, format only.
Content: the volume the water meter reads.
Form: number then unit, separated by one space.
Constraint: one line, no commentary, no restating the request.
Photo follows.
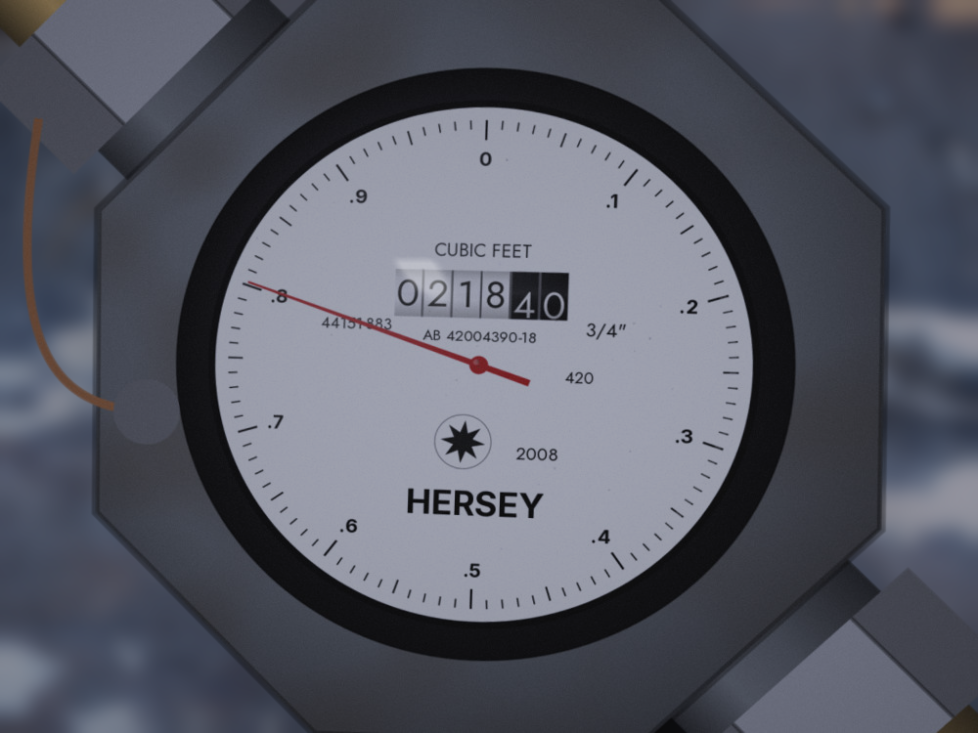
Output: 21839.80 ft³
